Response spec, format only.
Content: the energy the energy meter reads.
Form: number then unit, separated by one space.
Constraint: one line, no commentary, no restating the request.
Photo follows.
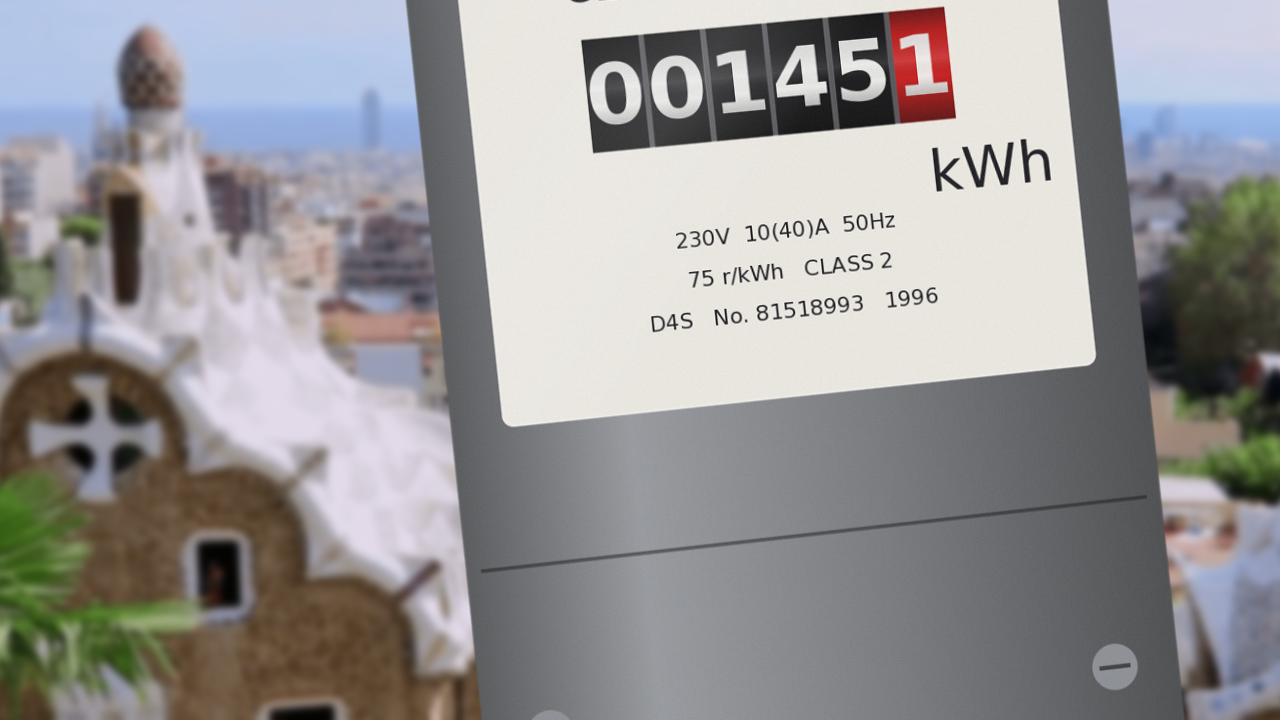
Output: 145.1 kWh
